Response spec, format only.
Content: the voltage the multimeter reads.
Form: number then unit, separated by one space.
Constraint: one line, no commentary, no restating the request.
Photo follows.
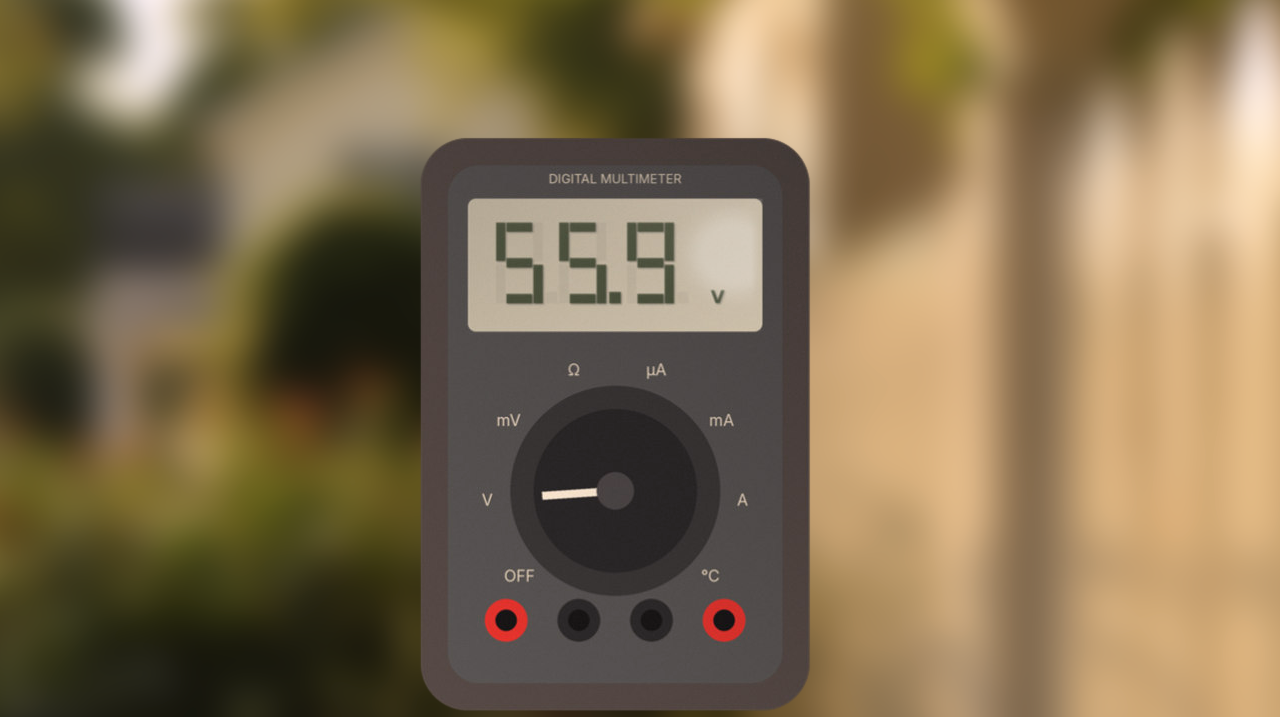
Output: 55.9 V
